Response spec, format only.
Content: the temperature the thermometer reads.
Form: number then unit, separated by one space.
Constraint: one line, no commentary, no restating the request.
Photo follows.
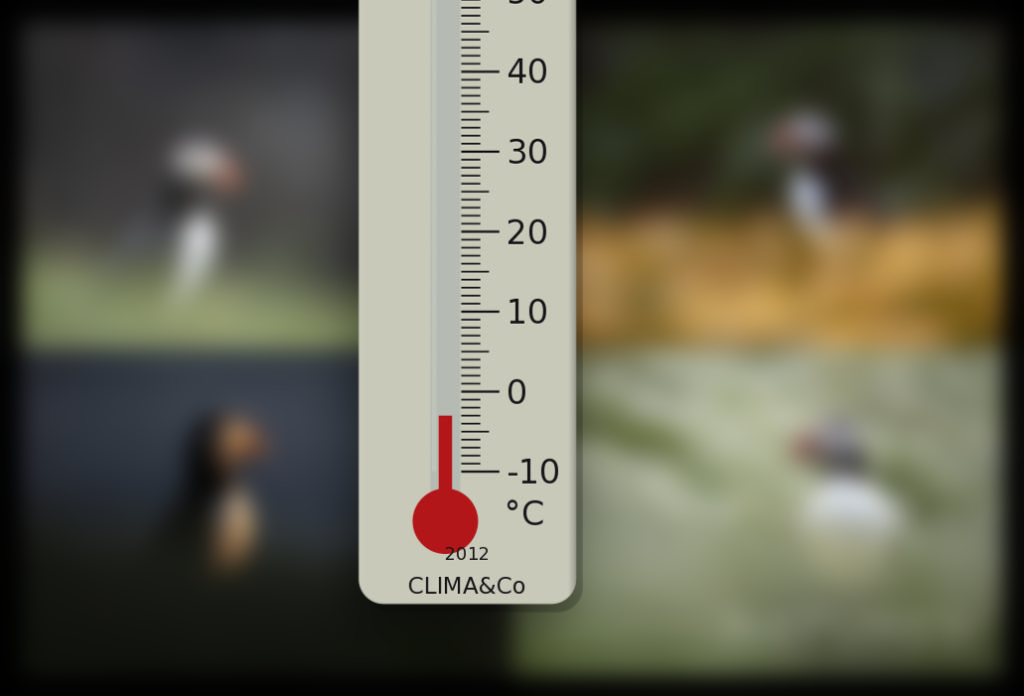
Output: -3 °C
